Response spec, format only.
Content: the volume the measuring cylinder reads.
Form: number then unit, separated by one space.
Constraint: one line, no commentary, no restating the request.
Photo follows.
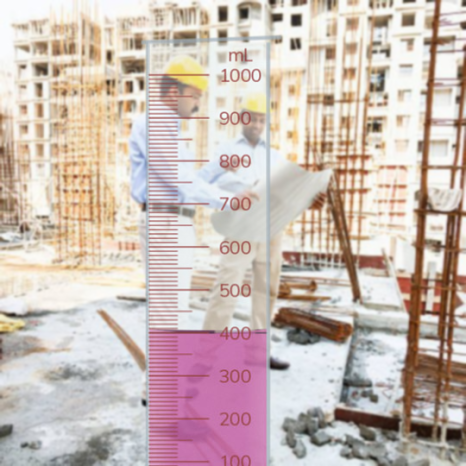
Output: 400 mL
